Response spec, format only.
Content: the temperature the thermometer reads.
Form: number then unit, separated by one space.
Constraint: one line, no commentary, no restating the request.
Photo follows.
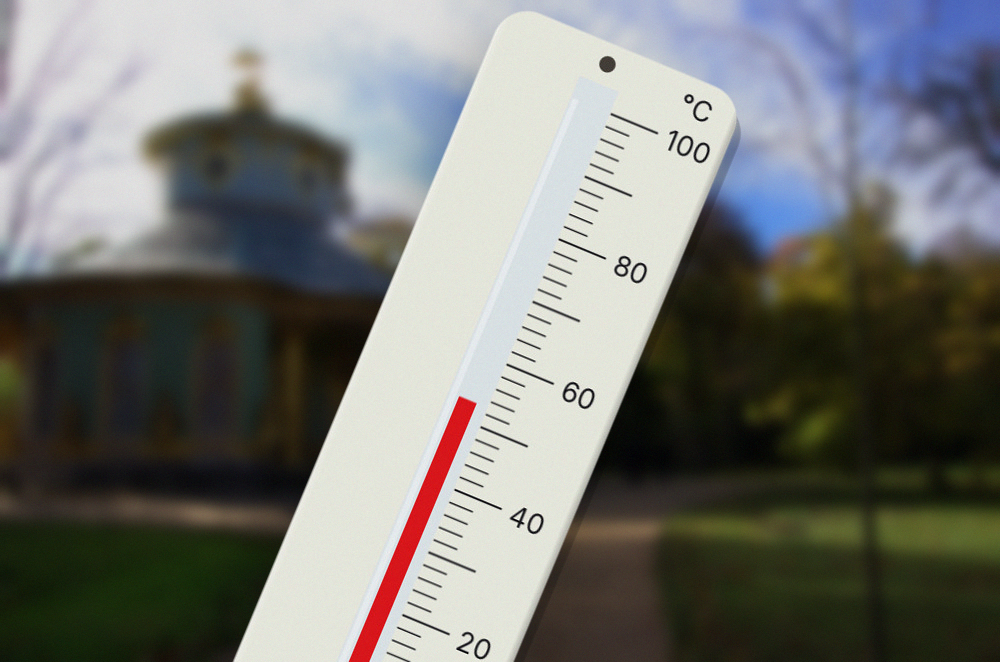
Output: 53 °C
